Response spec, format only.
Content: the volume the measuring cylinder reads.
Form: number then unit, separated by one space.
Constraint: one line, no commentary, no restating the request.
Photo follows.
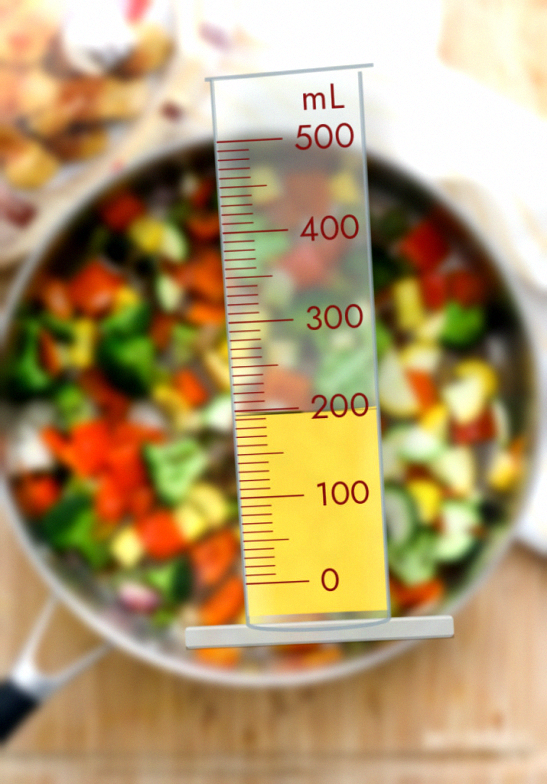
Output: 195 mL
